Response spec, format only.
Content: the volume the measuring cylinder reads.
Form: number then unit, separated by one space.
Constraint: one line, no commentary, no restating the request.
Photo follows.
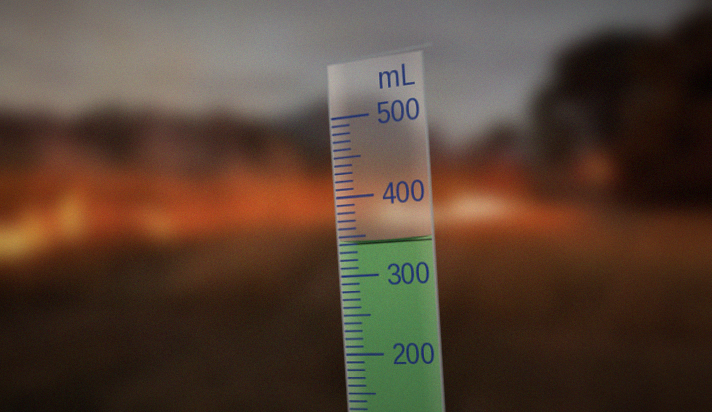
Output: 340 mL
